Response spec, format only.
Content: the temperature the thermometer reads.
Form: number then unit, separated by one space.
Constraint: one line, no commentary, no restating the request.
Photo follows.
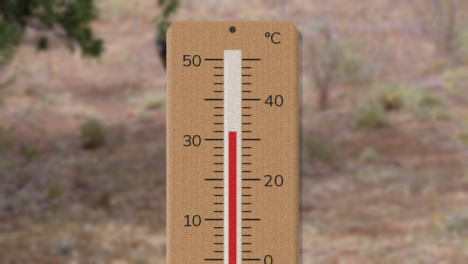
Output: 32 °C
